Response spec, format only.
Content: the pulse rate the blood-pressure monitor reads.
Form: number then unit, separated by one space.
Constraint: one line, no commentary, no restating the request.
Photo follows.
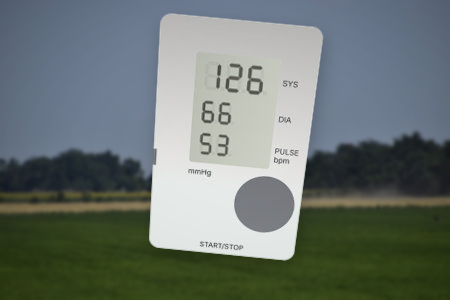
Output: 53 bpm
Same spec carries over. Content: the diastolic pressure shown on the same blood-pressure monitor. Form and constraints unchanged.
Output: 66 mmHg
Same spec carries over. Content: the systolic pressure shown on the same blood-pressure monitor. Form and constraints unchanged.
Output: 126 mmHg
